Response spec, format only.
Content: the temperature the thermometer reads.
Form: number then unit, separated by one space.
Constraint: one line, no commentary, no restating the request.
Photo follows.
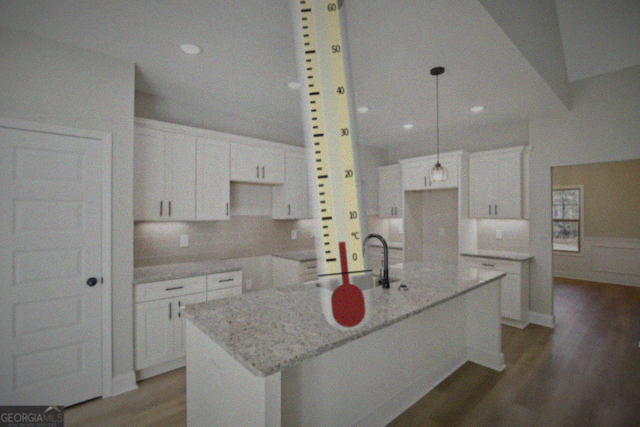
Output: 4 °C
